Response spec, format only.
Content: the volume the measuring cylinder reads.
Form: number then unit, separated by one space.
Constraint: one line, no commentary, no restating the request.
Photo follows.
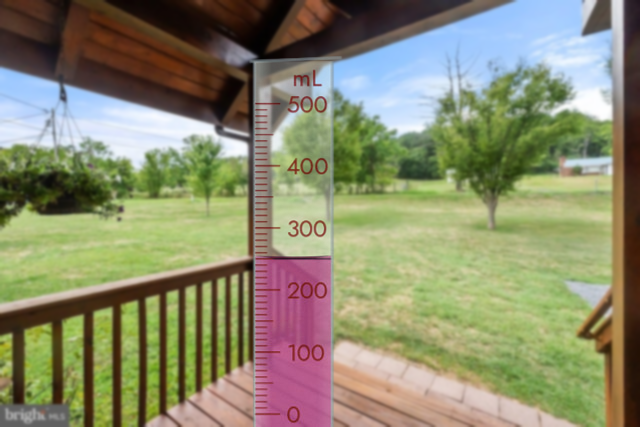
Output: 250 mL
